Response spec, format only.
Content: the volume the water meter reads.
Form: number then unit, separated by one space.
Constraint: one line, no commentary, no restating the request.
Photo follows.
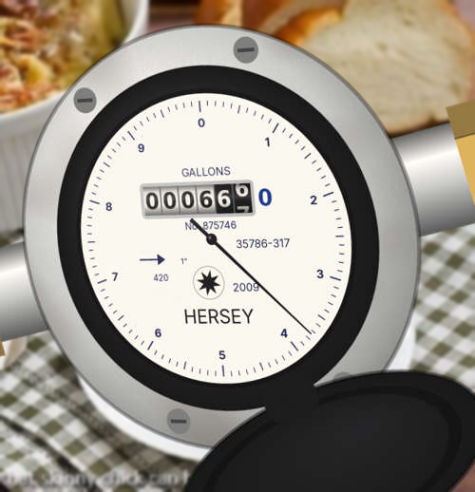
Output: 6663.7 gal
